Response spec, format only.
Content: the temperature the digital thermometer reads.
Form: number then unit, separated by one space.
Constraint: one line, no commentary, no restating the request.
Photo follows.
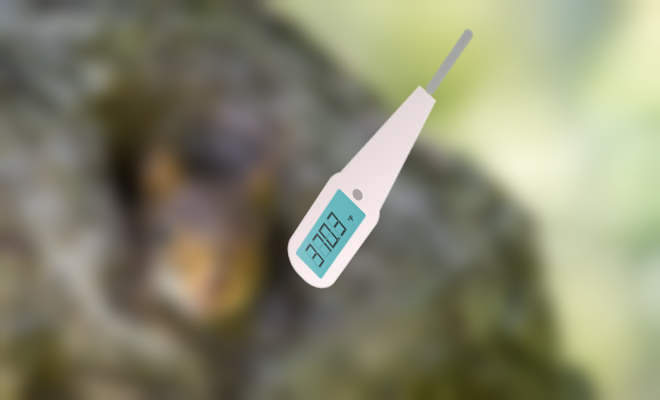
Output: 370.3 °F
